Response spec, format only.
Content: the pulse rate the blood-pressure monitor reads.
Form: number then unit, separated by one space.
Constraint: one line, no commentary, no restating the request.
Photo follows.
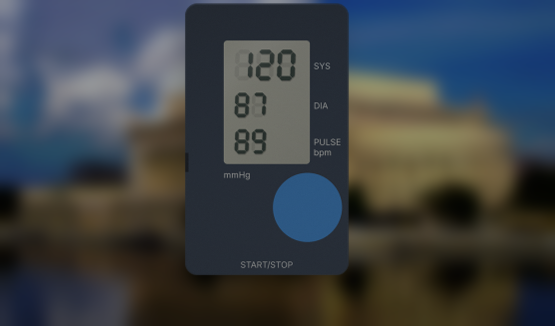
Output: 89 bpm
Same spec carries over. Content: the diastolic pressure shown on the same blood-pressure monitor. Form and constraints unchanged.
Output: 87 mmHg
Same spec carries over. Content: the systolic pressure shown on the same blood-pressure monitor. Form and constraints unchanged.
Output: 120 mmHg
